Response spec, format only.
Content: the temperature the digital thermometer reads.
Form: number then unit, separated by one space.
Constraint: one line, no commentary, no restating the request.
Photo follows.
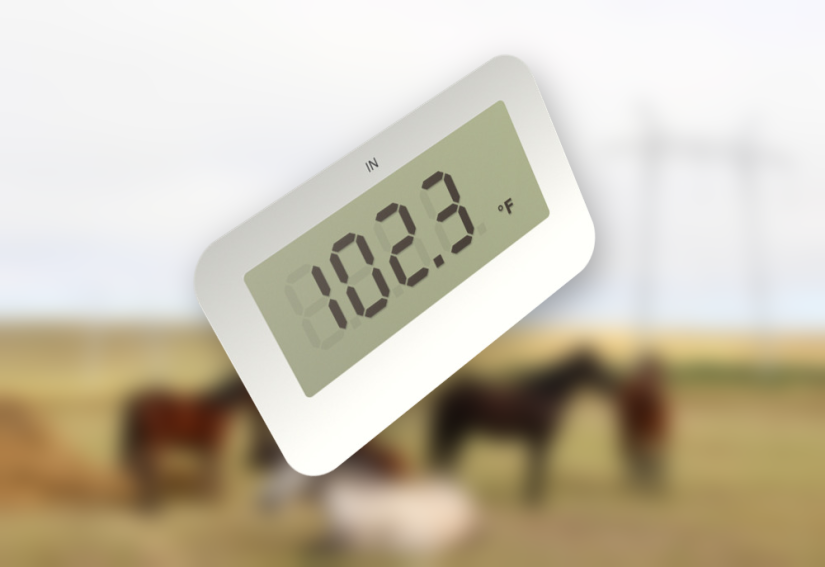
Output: 102.3 °F
